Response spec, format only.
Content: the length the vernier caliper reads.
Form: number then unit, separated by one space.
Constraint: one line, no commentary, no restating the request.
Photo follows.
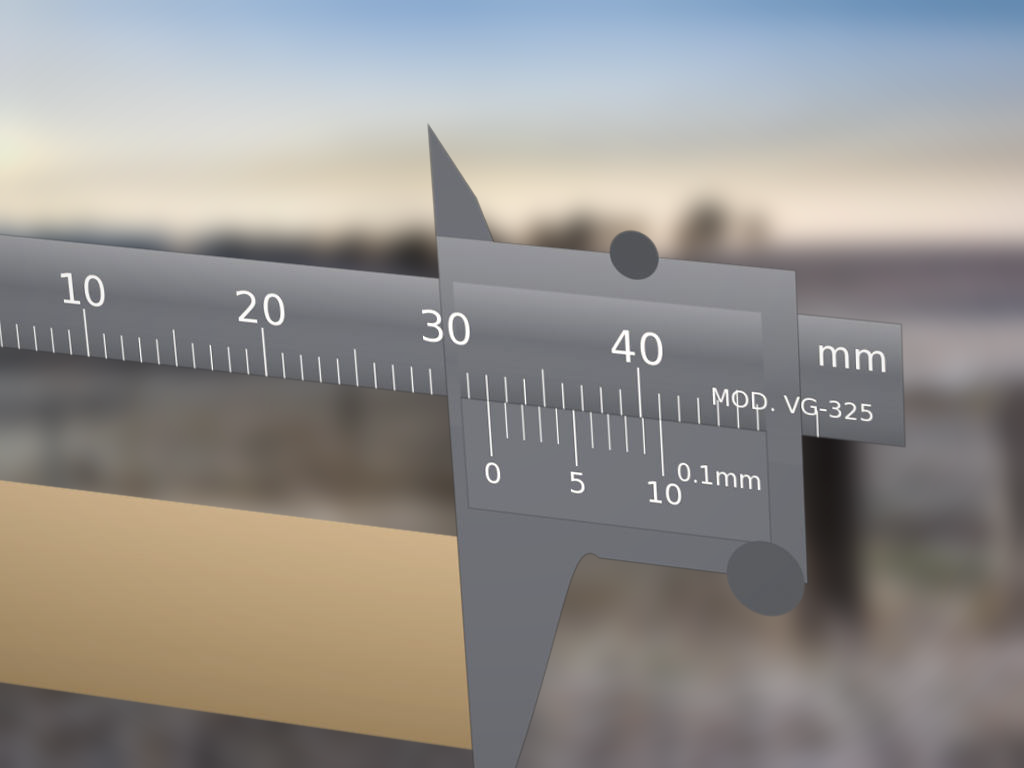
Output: 32.0 mm
